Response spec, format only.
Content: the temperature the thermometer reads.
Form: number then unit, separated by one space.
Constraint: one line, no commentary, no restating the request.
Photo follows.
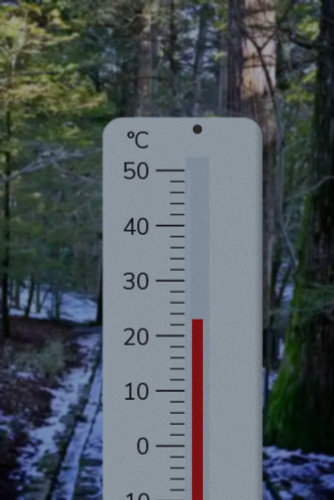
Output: 23 °C
